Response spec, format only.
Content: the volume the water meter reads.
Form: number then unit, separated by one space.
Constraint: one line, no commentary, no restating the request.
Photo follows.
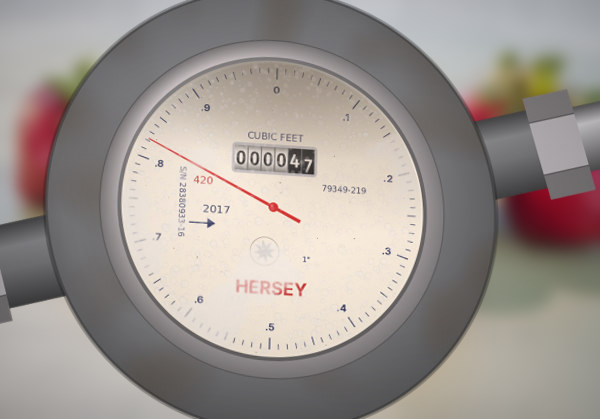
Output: 46.82 ft³
